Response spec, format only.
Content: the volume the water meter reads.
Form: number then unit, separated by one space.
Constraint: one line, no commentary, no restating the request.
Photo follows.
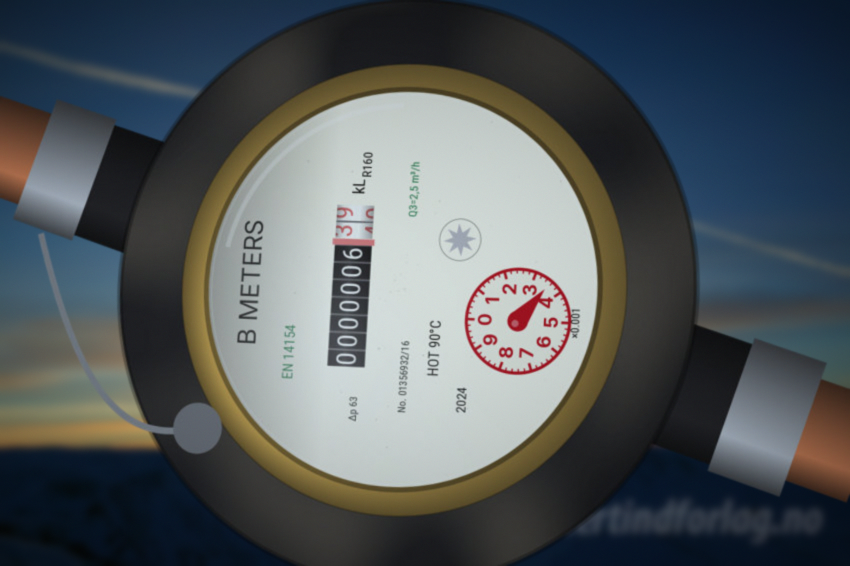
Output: 6.393 kL
